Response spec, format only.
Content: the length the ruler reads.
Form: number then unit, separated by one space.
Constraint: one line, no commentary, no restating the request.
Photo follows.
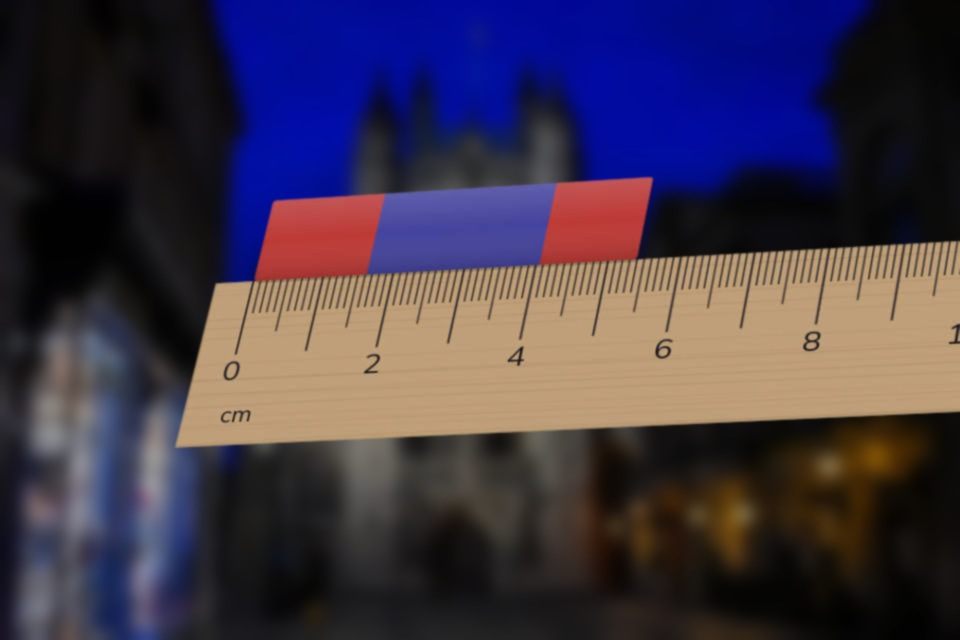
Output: 5.4 cm
